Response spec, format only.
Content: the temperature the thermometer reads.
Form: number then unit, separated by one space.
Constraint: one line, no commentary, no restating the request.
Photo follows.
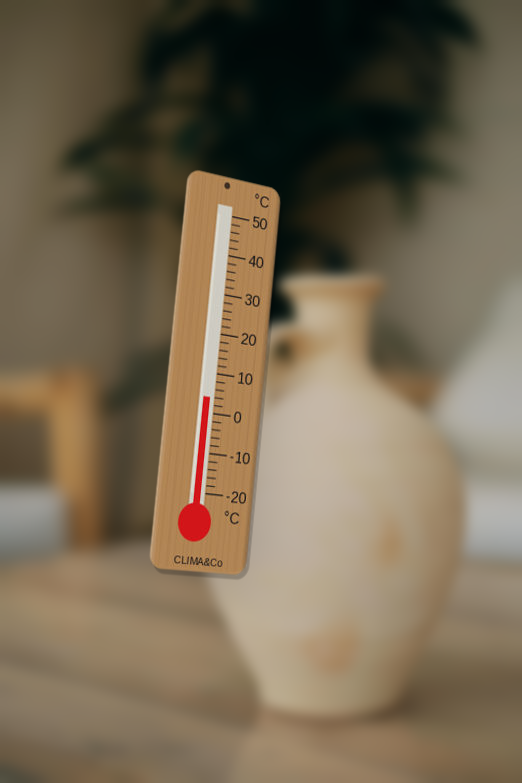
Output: 4 °C
